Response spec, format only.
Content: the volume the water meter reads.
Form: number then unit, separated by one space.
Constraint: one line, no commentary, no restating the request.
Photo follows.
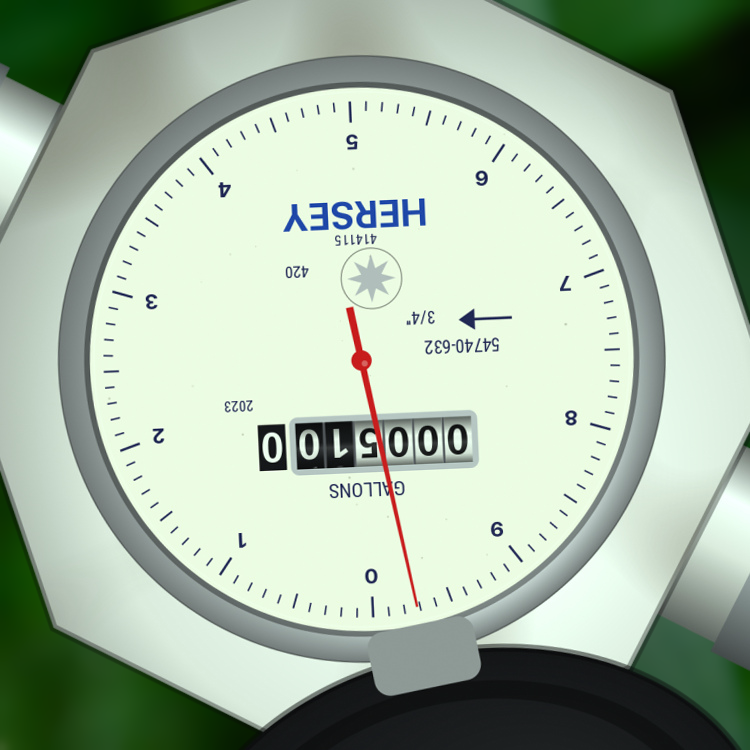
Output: 5099.7 gal
